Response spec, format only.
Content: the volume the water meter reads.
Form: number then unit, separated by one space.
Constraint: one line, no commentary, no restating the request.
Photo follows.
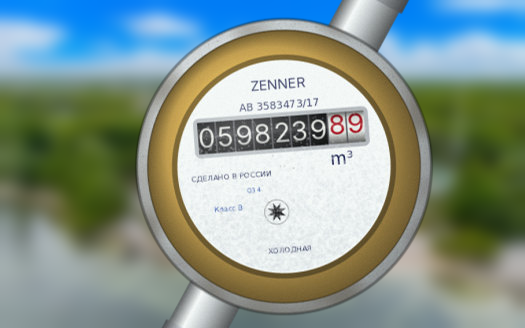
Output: 598239.89 m³
